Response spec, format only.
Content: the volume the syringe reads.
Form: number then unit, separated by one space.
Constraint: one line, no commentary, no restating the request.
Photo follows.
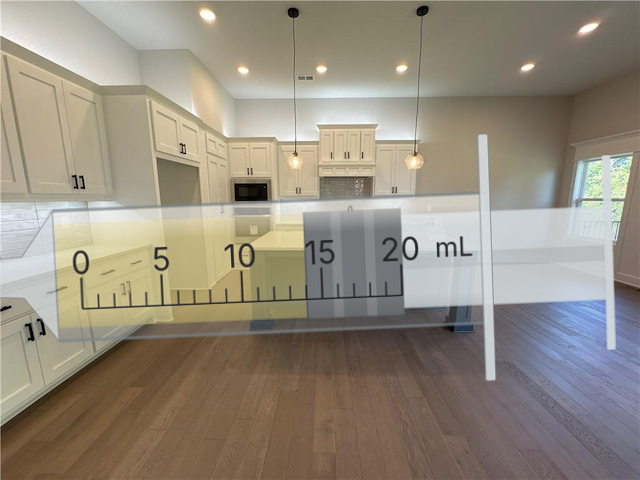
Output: 14 mL
